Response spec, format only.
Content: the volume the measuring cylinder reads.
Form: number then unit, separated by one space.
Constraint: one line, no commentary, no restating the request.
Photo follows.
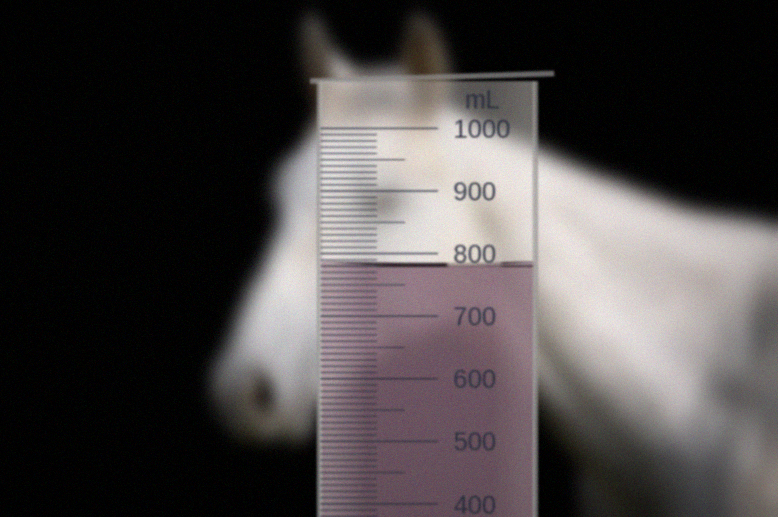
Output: 780 mL
